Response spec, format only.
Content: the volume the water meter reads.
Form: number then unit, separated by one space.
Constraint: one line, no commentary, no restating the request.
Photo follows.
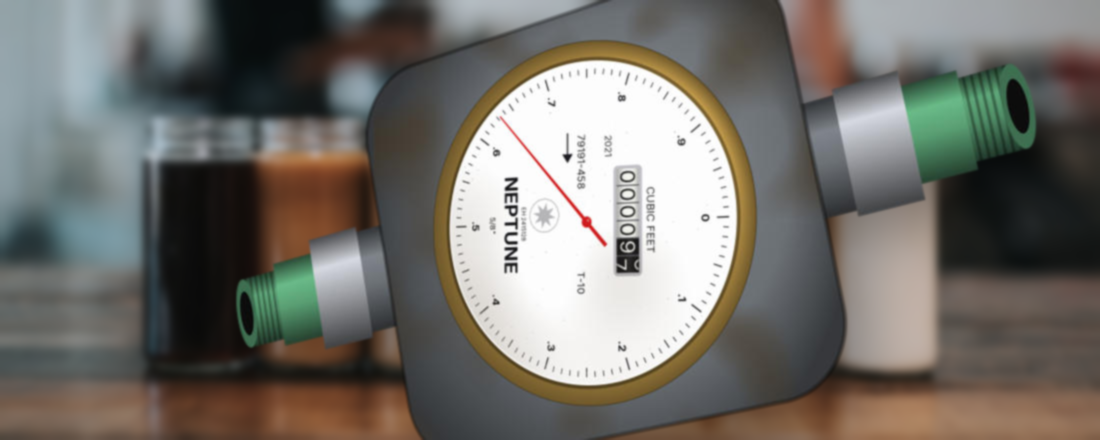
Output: 96.63 ft³
